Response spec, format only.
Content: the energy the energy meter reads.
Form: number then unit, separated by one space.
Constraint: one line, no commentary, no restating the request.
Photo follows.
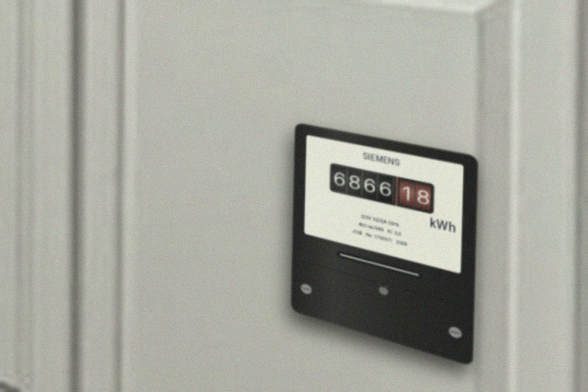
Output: 6866.18 kWh
